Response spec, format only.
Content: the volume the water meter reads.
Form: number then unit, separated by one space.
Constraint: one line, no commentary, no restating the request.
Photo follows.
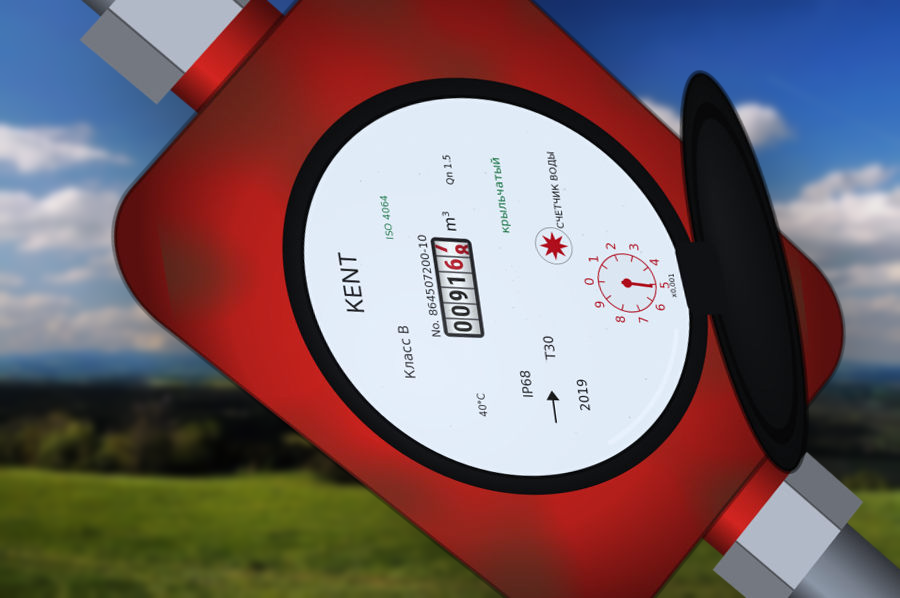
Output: 91.675 m³
